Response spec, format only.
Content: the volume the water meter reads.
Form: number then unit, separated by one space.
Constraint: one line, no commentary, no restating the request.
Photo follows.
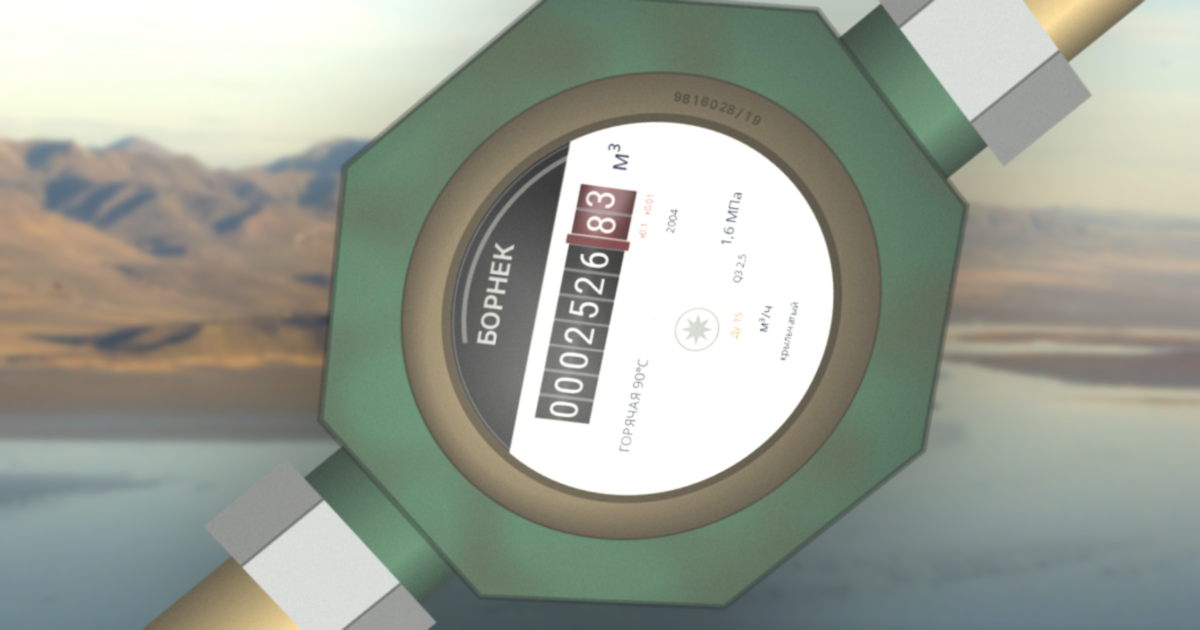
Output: 2526.83 m³
